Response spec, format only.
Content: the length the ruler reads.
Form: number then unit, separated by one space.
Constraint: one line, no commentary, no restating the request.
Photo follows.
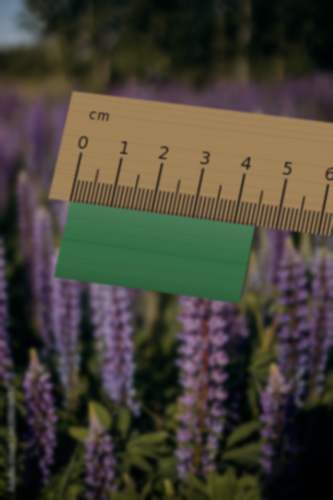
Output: 4.5 cm
